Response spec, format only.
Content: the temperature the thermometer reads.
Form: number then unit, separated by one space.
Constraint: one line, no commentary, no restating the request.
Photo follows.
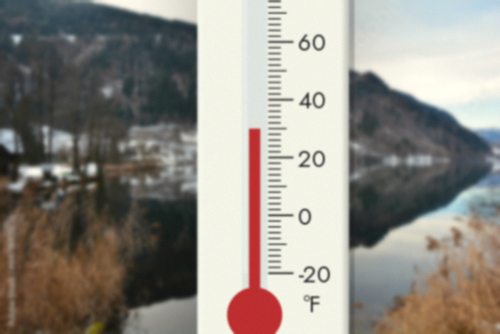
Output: 30 °F
